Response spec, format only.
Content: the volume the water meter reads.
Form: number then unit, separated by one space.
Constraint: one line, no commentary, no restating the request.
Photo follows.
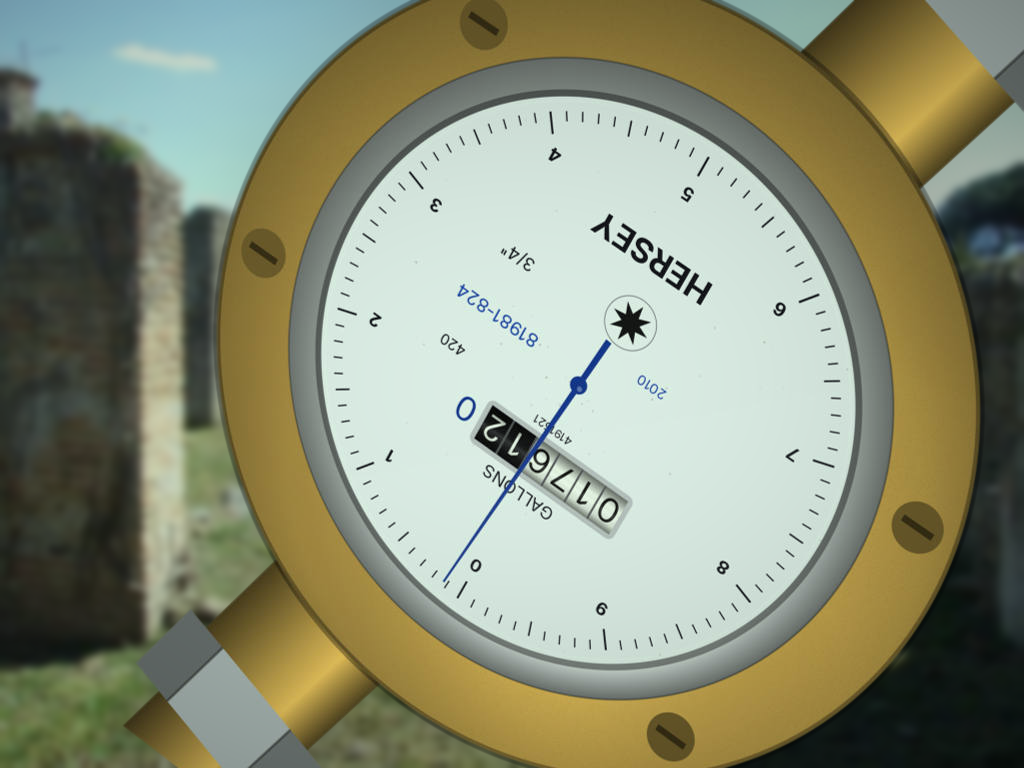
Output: 176120.1 gal
